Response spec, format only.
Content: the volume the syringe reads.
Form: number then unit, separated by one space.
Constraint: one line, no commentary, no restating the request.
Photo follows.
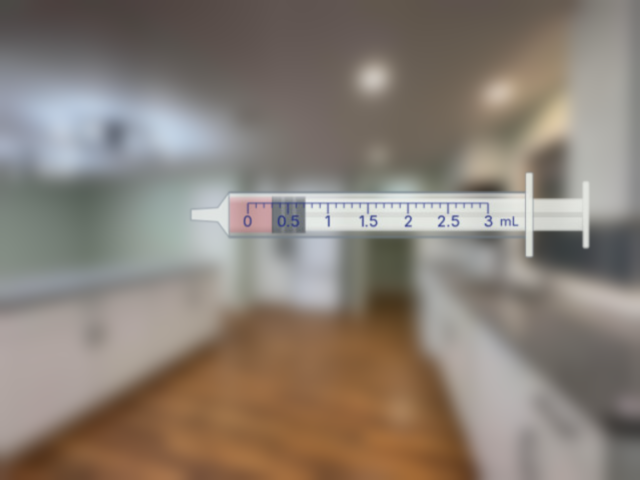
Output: 0.3 mL
